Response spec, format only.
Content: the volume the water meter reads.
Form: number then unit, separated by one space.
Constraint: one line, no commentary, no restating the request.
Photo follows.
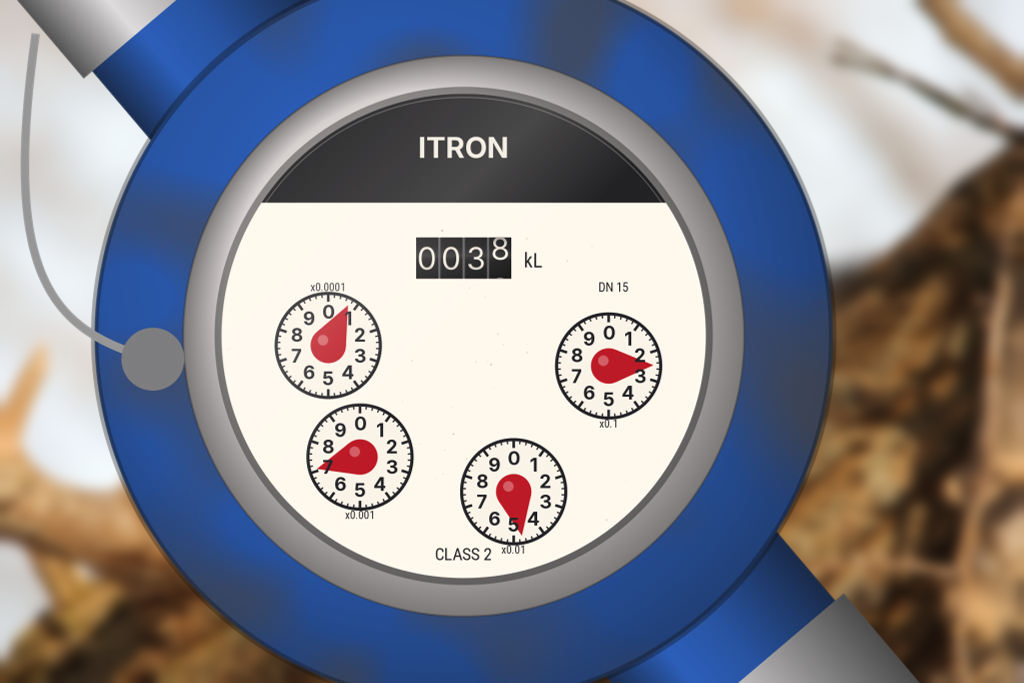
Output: 38.2470 kL
